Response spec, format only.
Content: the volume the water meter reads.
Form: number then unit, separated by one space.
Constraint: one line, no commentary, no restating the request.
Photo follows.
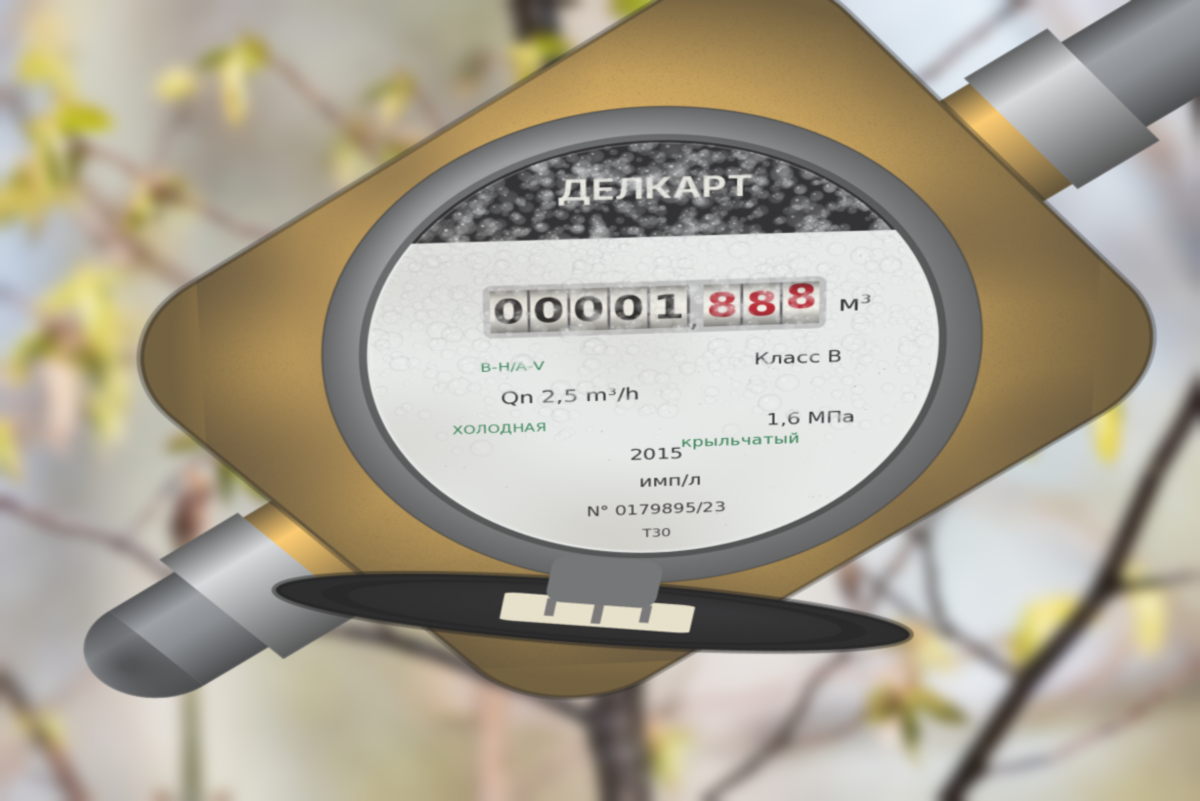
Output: 1.888 m³
